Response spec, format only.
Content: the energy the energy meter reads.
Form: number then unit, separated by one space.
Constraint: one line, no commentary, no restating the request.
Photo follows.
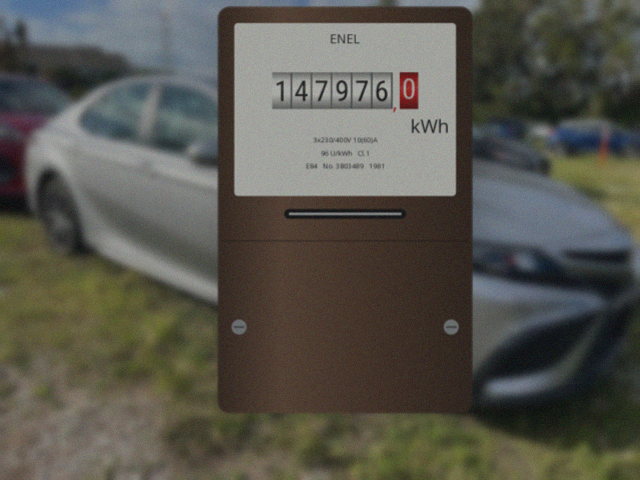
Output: 147976.0 kWh
